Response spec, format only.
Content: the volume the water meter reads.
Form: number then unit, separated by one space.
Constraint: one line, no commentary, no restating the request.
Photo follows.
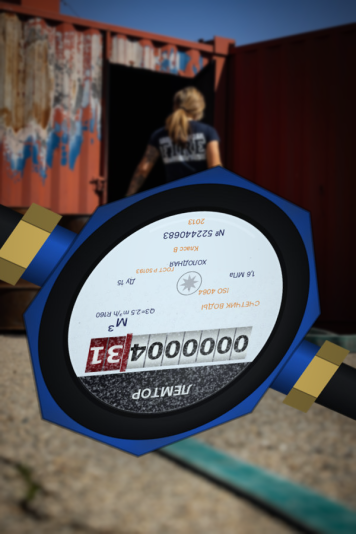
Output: 4.31 m³
